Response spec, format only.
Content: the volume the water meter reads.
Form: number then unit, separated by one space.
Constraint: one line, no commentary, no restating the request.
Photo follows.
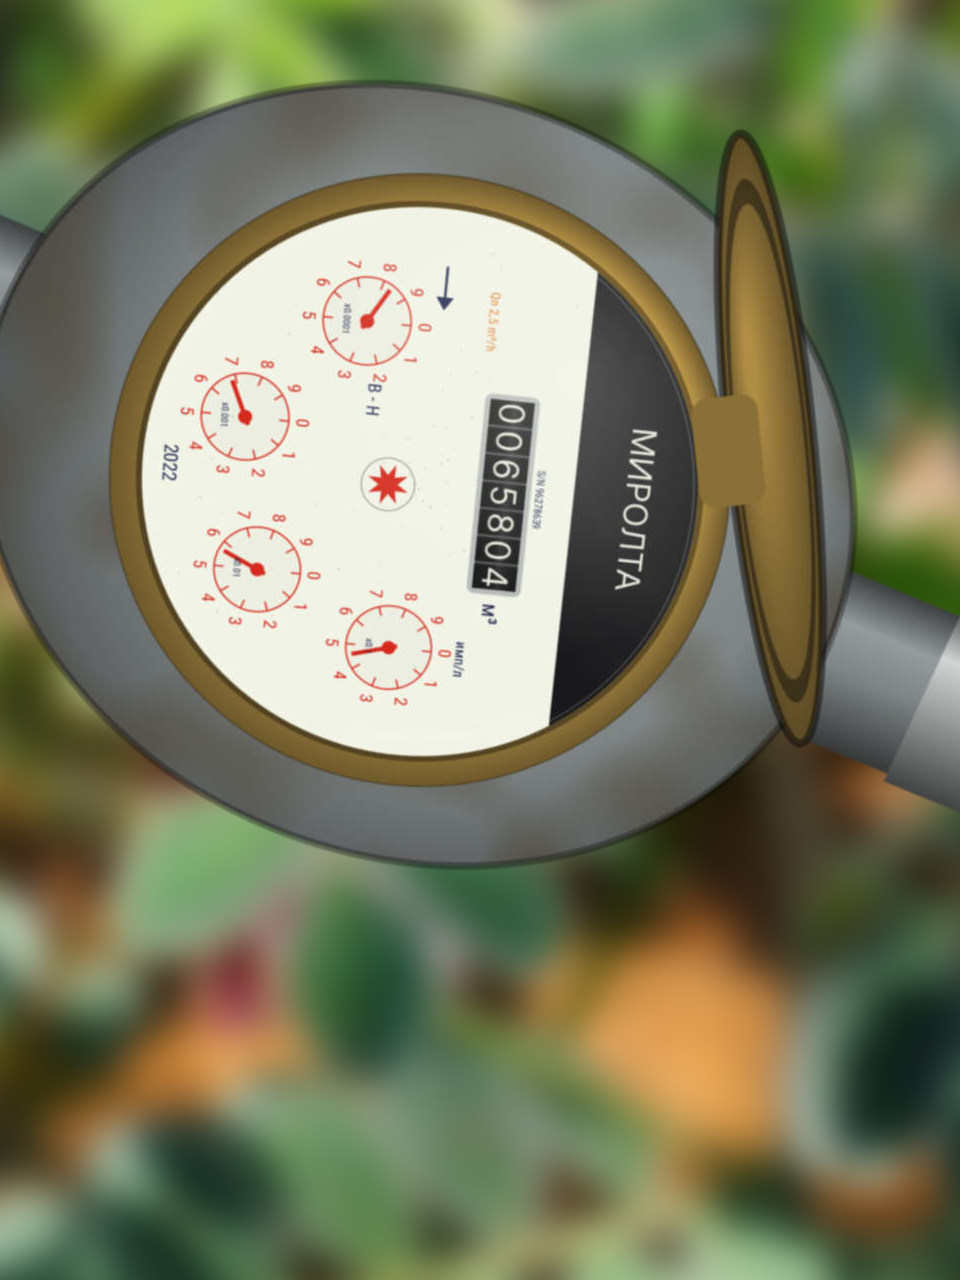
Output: 65804.4568 m³
